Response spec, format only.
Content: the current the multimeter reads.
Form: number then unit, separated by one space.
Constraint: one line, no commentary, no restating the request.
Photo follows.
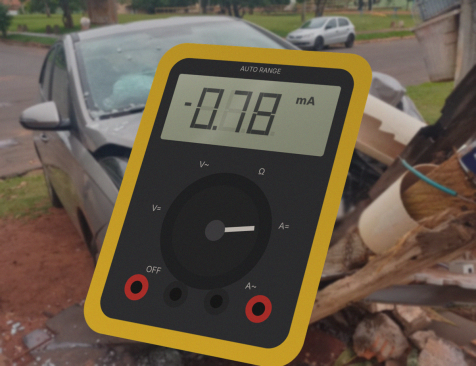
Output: -0.78 mA
